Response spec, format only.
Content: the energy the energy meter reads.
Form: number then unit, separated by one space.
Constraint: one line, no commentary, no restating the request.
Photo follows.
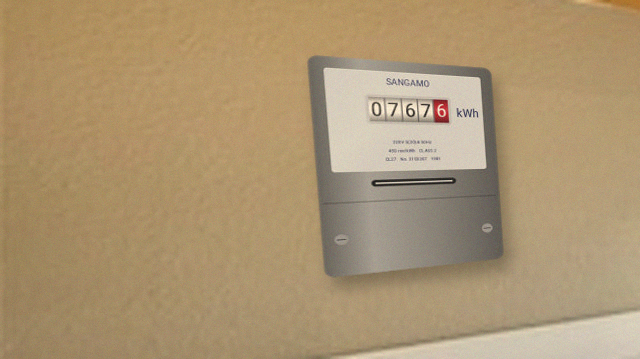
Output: 767.6 kWh
